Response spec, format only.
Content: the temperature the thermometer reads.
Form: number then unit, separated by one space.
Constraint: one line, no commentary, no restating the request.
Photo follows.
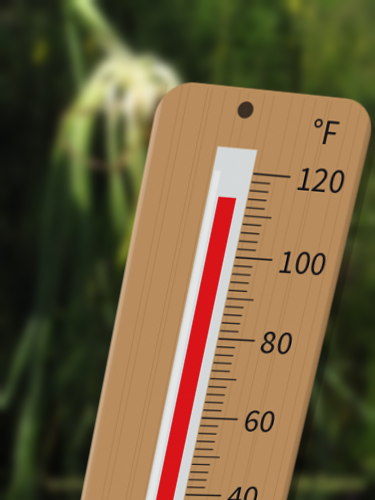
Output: 114 °F
